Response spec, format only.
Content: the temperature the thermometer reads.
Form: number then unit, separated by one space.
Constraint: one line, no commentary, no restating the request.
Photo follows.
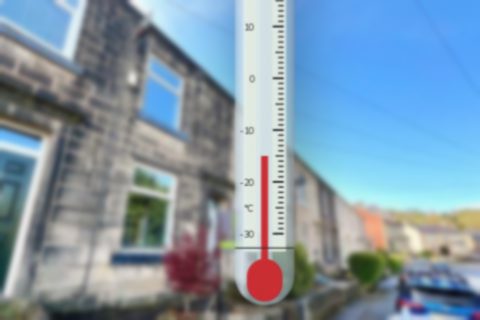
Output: -15 °C
